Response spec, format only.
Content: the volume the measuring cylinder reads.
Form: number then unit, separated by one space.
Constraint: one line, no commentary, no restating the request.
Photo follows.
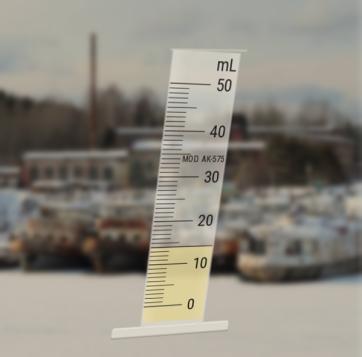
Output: 14 mL
